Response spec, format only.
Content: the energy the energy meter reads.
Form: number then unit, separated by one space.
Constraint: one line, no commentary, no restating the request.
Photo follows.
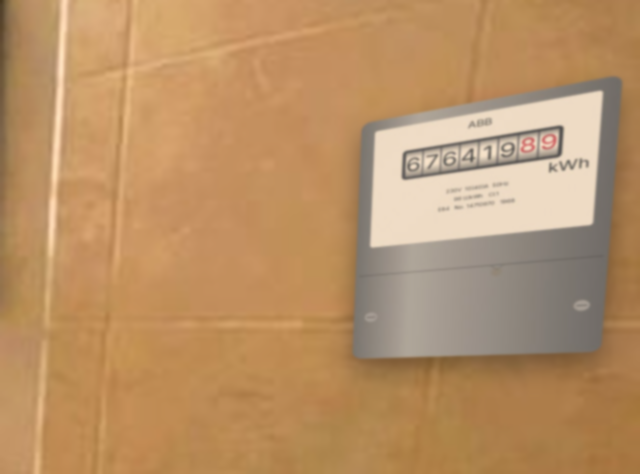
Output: 676419.89 kWh
